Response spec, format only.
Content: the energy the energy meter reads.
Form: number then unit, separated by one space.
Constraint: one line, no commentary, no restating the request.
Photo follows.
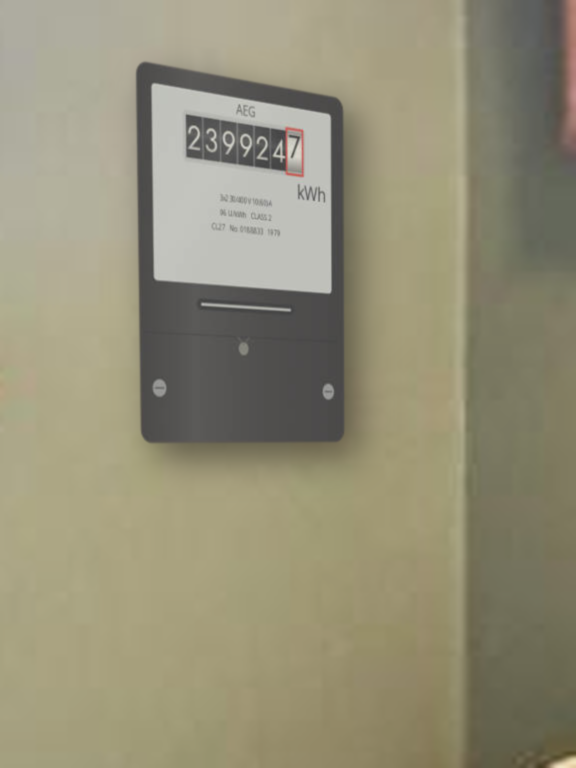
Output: 239924.7 kWh
